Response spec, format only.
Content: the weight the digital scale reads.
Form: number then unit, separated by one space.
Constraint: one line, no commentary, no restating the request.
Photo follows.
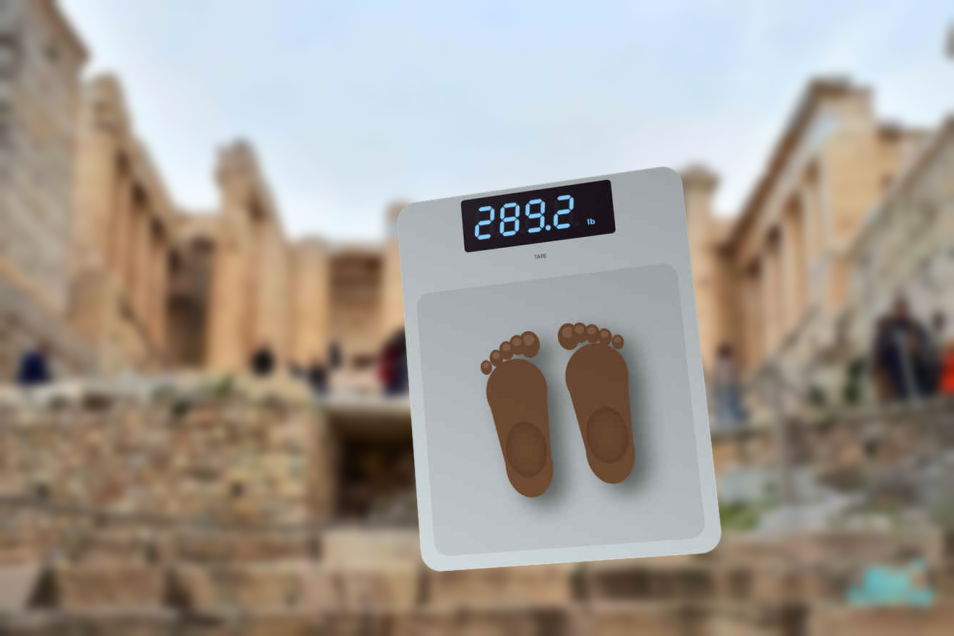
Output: 289.2 lb
